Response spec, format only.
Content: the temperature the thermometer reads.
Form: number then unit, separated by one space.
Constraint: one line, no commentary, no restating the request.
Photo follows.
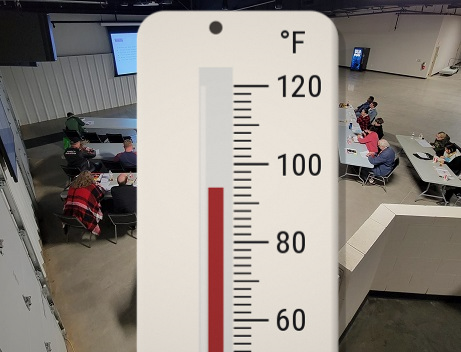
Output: 94 °F
